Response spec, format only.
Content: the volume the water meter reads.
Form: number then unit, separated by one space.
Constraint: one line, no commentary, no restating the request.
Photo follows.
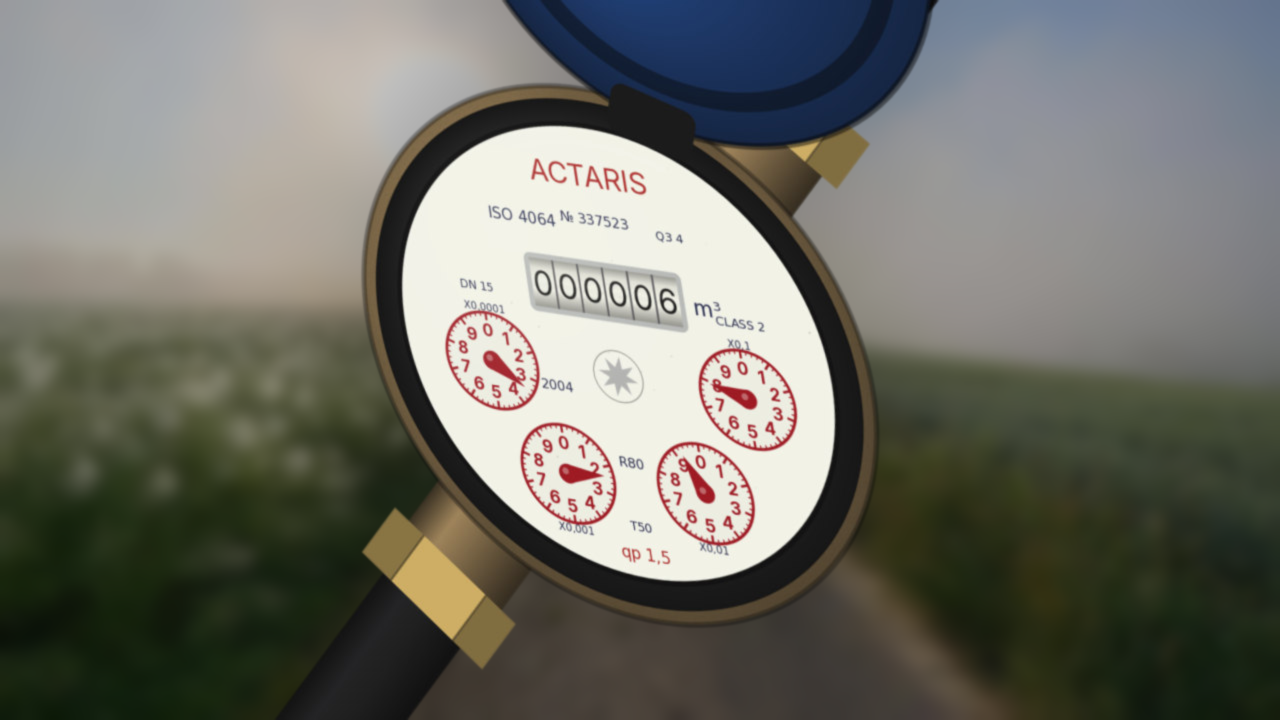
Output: 6.7923 m³
